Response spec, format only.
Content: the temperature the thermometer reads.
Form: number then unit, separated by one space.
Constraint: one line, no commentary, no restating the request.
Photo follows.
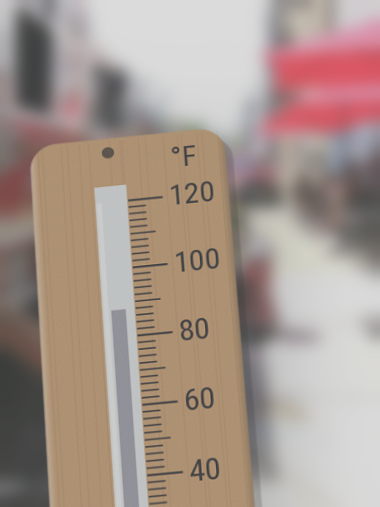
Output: 88 °F
